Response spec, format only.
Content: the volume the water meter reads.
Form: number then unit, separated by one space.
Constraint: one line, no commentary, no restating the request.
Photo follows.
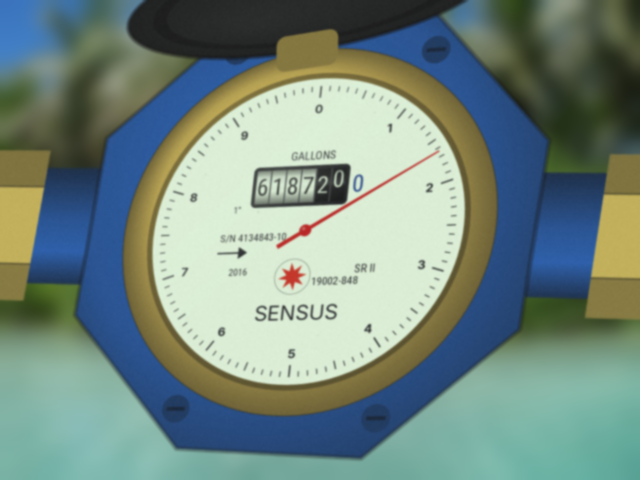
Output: 6187201.6 gal
